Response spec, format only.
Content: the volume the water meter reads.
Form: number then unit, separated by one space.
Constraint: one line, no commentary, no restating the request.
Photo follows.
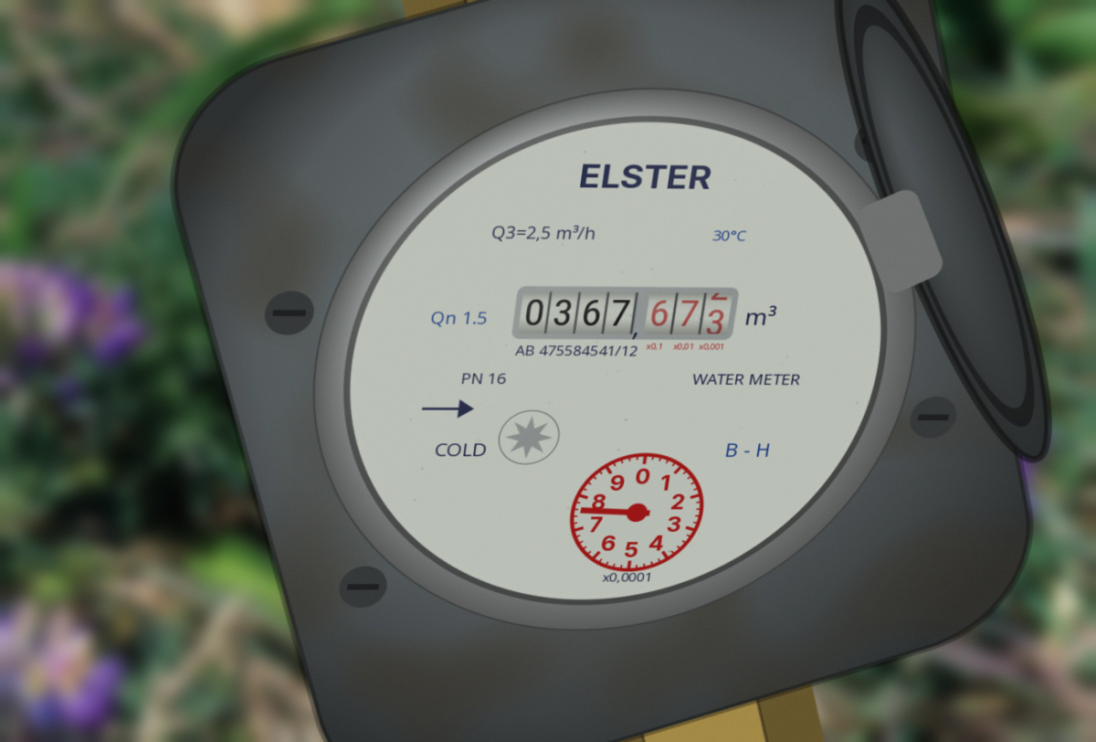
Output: 367.6727 m³
